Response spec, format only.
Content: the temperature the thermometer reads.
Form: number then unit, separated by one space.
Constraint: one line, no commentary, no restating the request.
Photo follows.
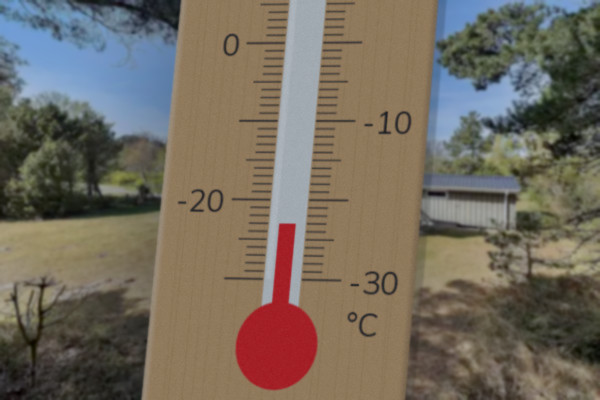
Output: -23 °C
